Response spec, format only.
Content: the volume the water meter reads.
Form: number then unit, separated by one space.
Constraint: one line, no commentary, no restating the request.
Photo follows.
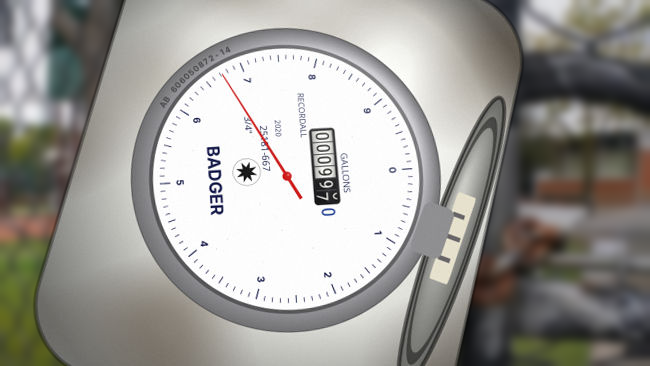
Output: 9966.7 gal
